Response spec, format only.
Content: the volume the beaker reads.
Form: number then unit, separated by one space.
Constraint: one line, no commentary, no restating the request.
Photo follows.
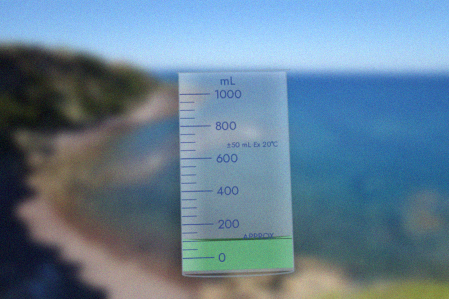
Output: 100 mL
